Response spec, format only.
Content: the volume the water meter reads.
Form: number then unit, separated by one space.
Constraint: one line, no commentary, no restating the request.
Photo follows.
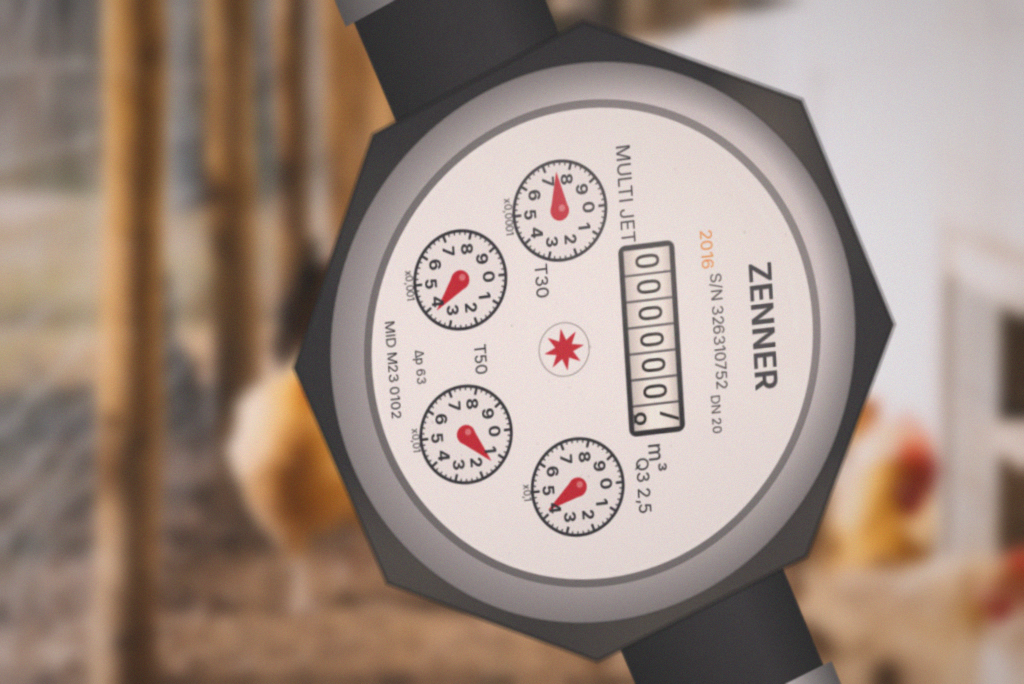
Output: 7.4137 m³
